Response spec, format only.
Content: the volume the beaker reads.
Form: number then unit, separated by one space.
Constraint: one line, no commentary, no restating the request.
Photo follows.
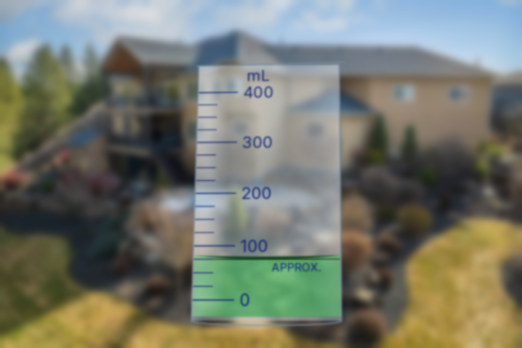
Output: 75 mL
